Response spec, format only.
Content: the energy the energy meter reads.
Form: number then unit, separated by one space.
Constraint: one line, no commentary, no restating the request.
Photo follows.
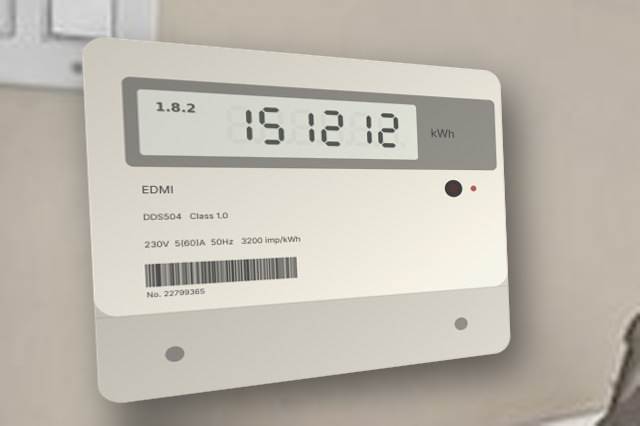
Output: 151212 kWh
